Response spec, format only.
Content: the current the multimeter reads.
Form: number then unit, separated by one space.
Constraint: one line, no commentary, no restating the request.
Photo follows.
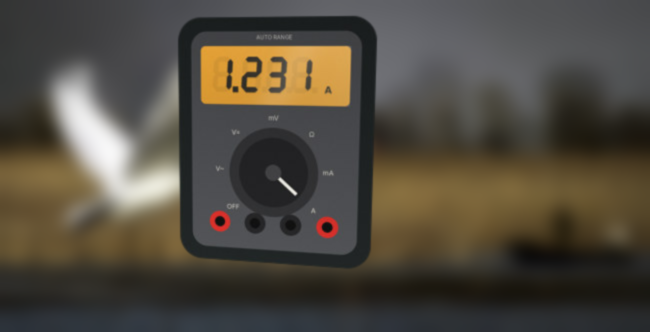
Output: 1.231 A
